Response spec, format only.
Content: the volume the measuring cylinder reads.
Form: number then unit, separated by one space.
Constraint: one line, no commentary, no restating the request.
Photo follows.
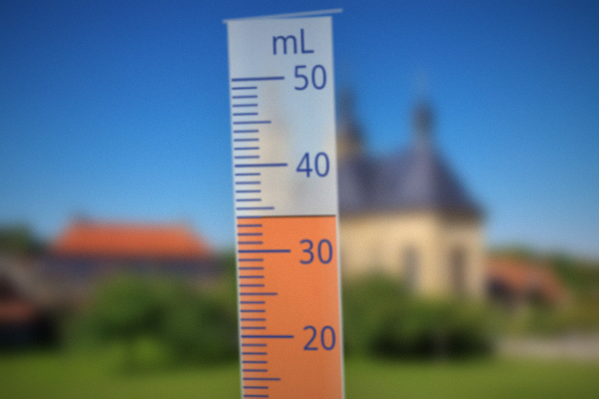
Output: 34 mL
